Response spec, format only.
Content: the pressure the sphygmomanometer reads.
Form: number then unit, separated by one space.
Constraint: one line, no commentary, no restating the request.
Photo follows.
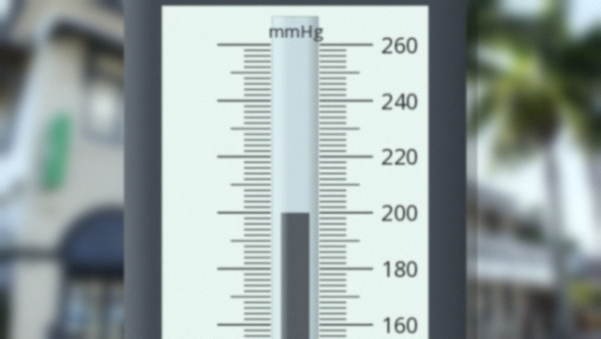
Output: 200 mmHg
